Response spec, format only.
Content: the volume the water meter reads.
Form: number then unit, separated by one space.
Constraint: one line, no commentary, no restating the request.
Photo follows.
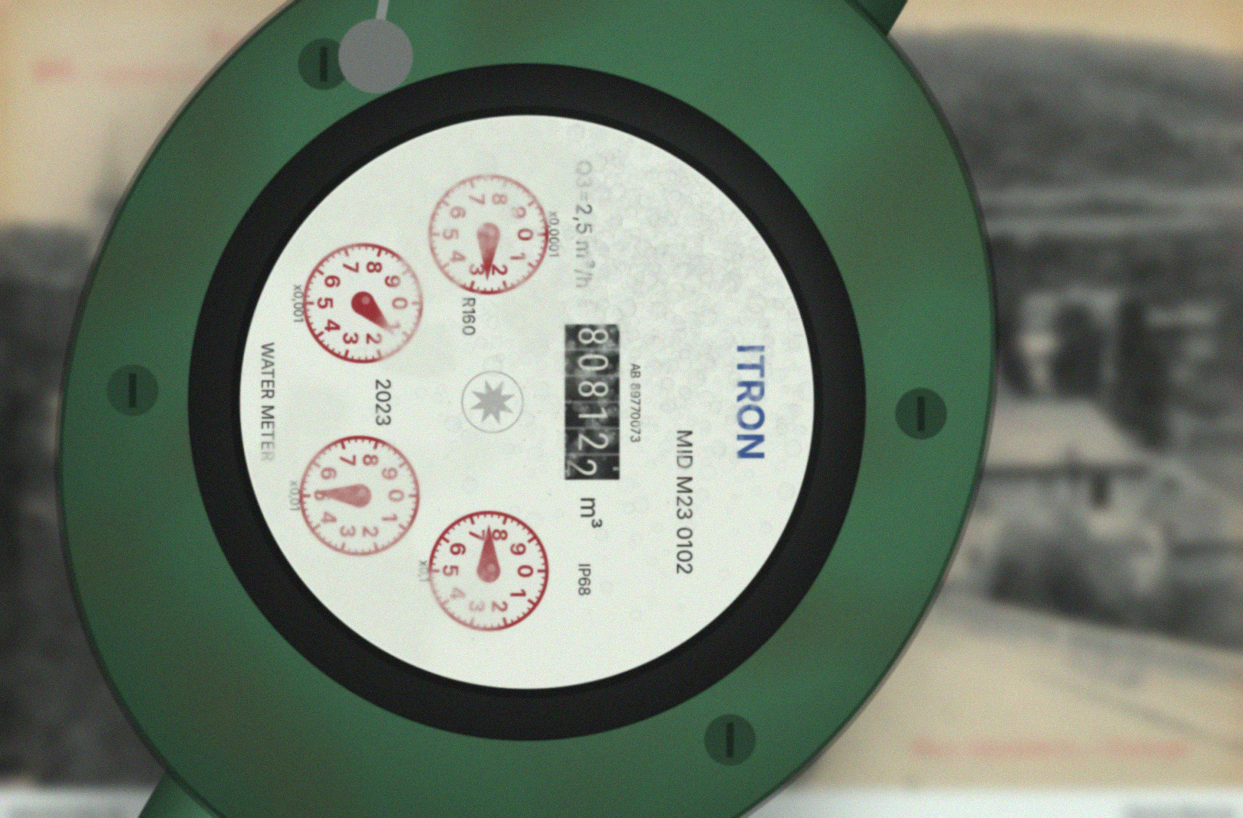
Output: 808121.7512 m³
